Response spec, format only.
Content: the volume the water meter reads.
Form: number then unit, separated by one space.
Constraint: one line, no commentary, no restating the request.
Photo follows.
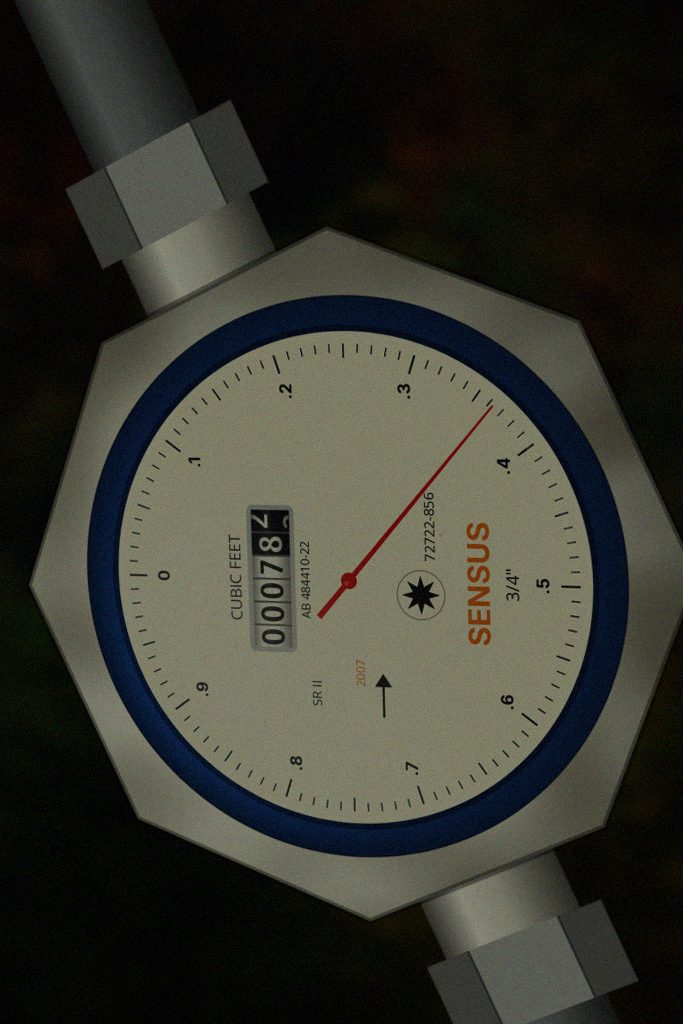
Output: 782.36 ft³
